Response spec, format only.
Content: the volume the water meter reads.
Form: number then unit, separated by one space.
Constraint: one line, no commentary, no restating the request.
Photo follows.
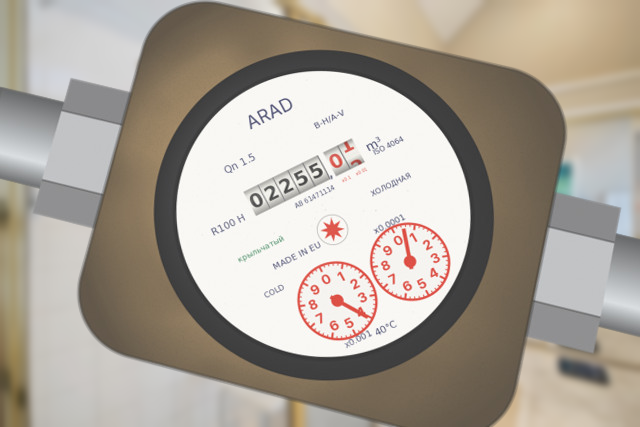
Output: 2255.0140 m³
